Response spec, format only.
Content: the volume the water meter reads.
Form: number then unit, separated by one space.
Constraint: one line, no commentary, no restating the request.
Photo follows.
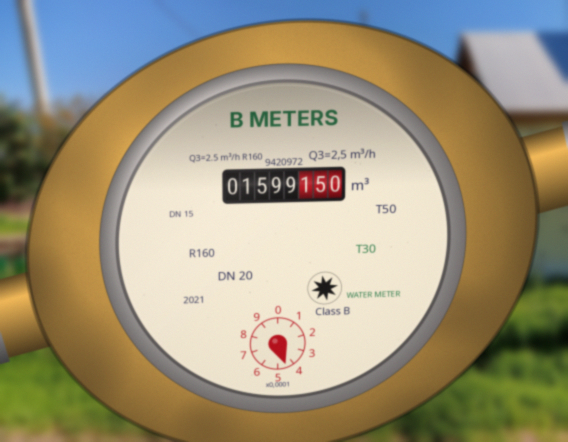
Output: 1599.1504 m³
